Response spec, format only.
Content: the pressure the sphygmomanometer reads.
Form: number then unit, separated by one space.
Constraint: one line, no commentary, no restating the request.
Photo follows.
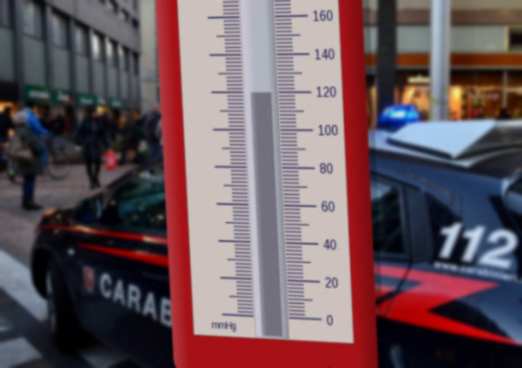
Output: 120 mmHg
